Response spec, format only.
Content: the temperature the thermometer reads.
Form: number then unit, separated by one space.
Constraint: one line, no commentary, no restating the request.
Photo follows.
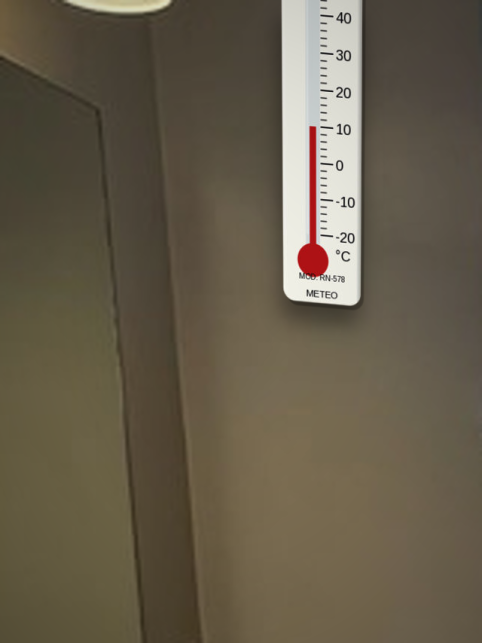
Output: 10 °C
